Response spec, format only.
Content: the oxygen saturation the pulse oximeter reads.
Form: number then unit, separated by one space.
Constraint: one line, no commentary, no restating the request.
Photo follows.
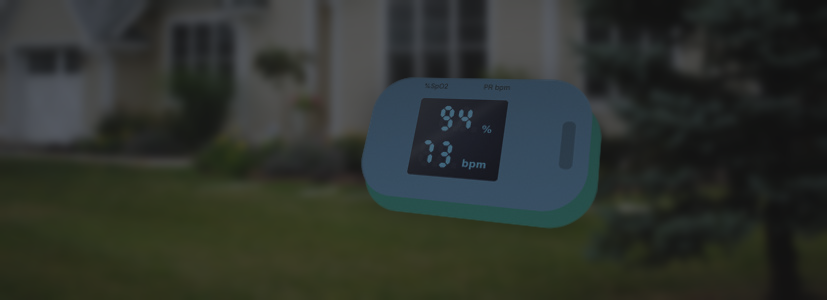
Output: 94 %
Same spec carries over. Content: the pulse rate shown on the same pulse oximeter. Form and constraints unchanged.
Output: 73 bpm
